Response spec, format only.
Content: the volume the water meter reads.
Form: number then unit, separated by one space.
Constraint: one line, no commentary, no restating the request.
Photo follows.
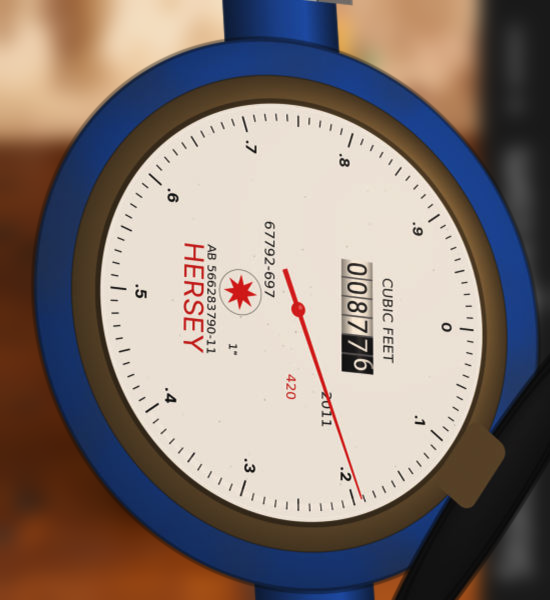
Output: 8776.19 ft³
